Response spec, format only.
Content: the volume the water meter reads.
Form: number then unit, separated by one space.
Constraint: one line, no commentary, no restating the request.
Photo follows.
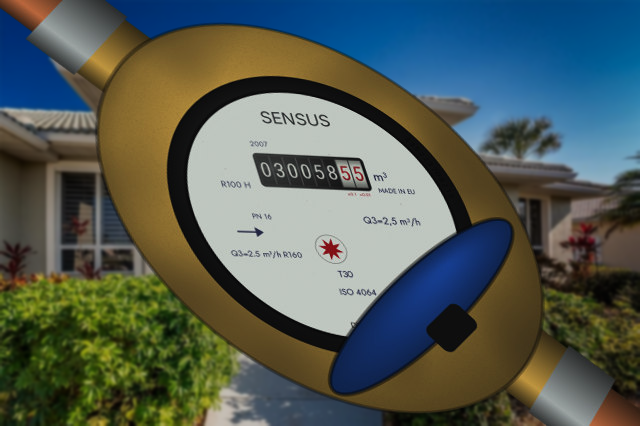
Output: 30058.55 m³
